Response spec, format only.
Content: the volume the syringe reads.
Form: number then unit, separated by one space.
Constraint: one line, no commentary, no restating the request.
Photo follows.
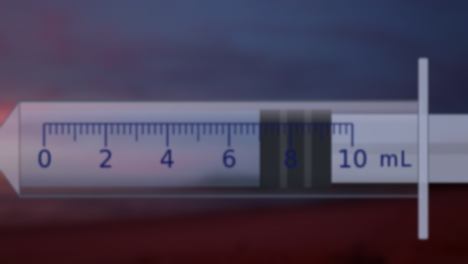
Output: 7 mL
